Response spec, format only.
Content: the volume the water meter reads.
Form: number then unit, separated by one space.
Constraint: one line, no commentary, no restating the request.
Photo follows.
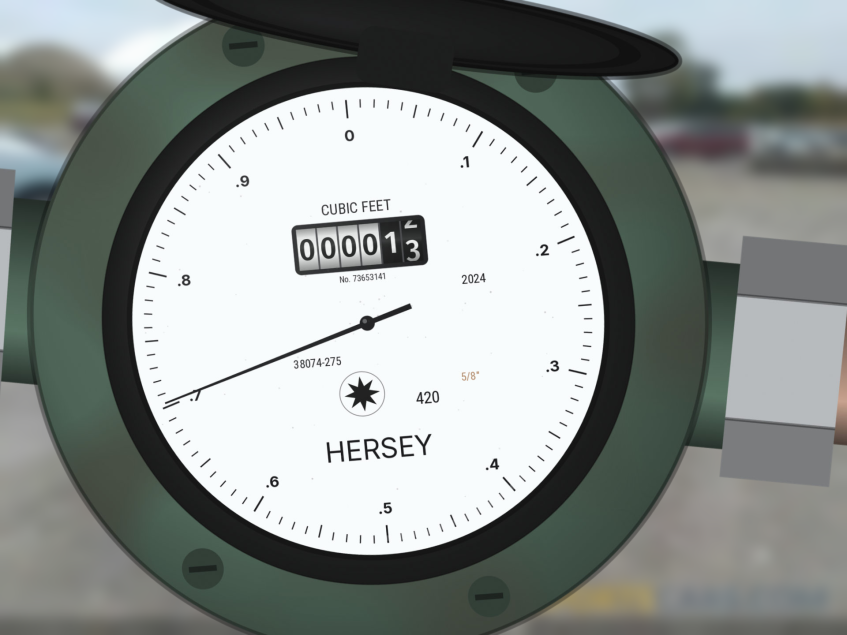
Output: 12.70 ft³
